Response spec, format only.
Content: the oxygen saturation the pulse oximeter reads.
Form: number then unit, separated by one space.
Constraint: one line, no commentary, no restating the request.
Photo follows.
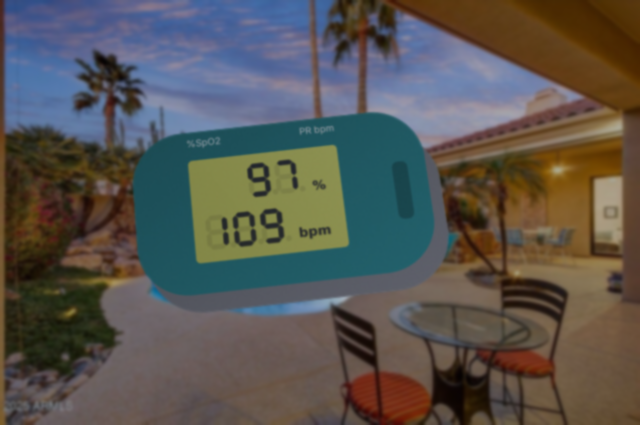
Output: 97 %
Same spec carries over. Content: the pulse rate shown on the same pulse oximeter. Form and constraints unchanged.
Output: 109 bpm
